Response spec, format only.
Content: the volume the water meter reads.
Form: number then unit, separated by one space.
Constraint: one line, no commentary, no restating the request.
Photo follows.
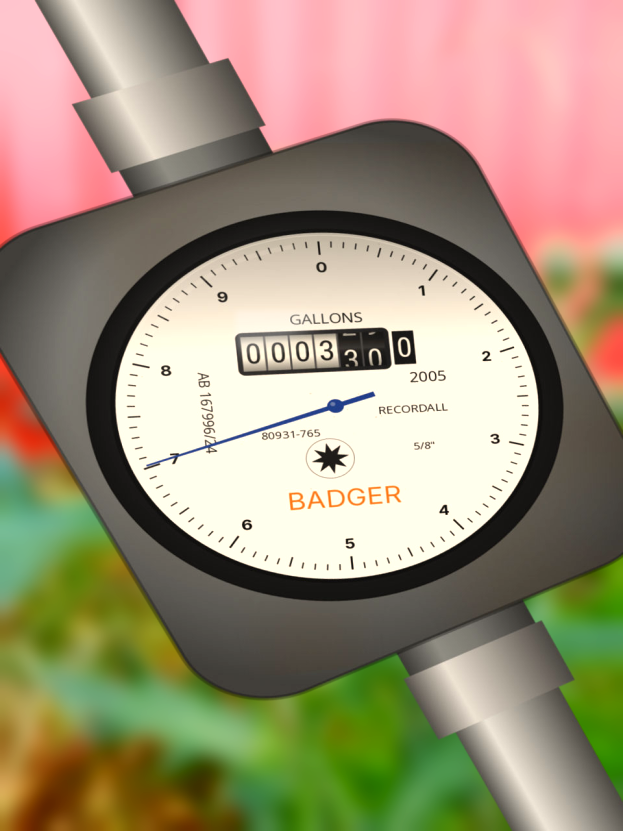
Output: 3297.0 gal
